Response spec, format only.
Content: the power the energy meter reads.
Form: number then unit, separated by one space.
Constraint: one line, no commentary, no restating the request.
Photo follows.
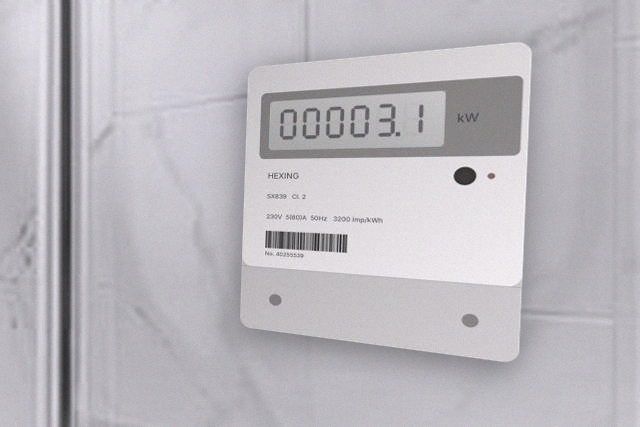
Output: 3.1 kW
